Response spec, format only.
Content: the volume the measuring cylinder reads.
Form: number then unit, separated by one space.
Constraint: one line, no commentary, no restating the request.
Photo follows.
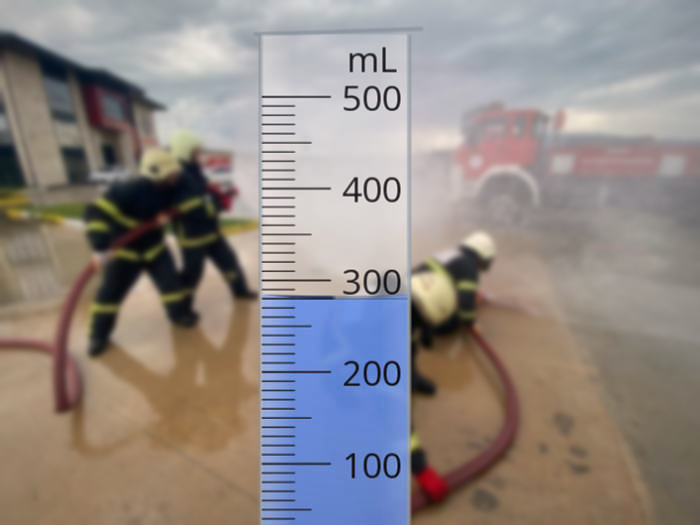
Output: 280 mL
